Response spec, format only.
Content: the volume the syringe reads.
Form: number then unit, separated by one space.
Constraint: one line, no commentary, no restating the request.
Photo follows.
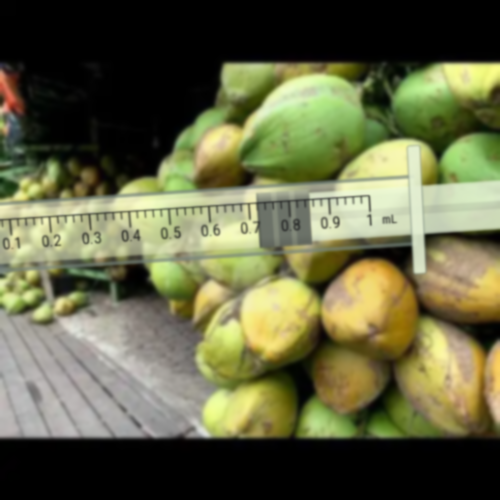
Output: 0.72 mL
